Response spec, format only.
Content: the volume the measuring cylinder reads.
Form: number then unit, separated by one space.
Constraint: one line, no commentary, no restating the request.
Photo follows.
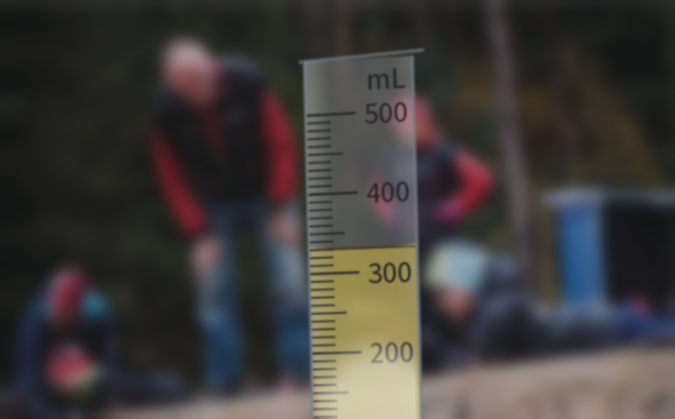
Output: 330 mL
